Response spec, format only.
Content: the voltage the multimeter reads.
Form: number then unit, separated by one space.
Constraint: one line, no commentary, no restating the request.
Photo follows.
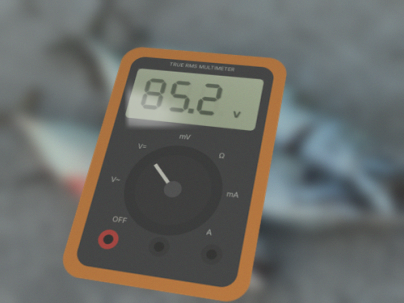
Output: 85.2 V
